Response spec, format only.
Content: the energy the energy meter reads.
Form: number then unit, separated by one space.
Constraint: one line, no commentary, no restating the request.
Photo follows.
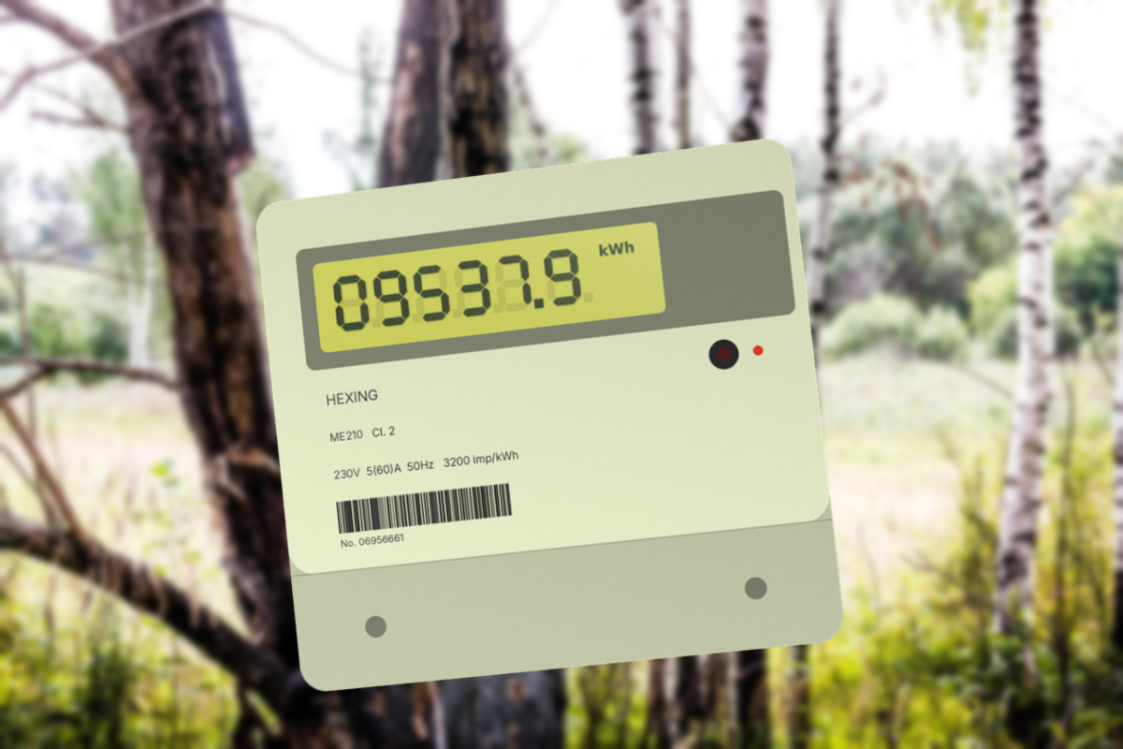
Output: 9537.9 kWh
